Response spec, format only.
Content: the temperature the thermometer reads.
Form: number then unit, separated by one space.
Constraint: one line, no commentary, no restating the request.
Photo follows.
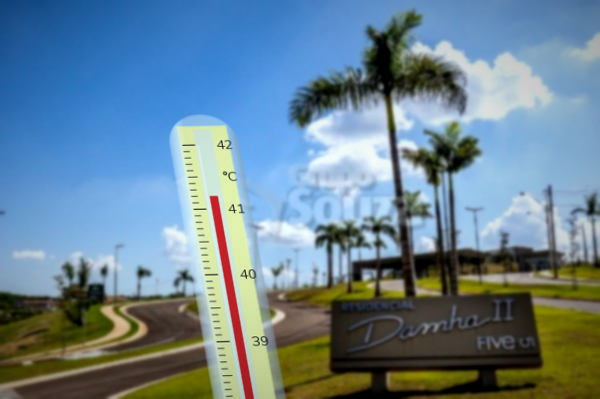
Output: 41.2 °C
